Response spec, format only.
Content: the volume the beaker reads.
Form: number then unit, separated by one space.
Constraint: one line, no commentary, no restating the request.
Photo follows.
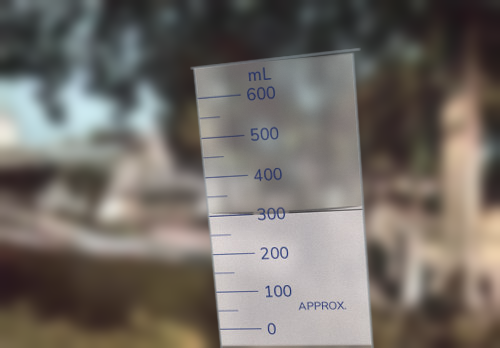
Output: 300 mL
